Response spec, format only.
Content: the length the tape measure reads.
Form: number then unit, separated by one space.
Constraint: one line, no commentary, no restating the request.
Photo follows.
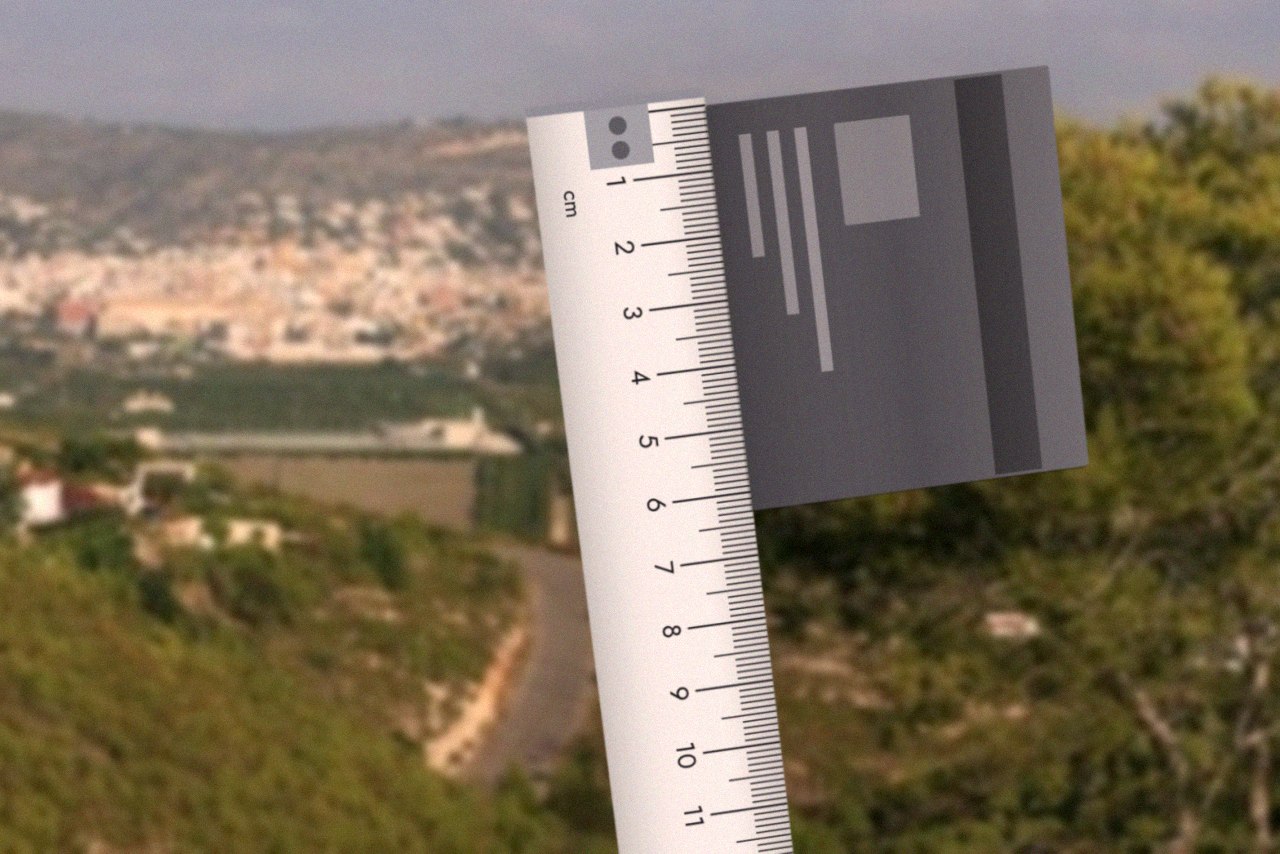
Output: 6.3 cm
